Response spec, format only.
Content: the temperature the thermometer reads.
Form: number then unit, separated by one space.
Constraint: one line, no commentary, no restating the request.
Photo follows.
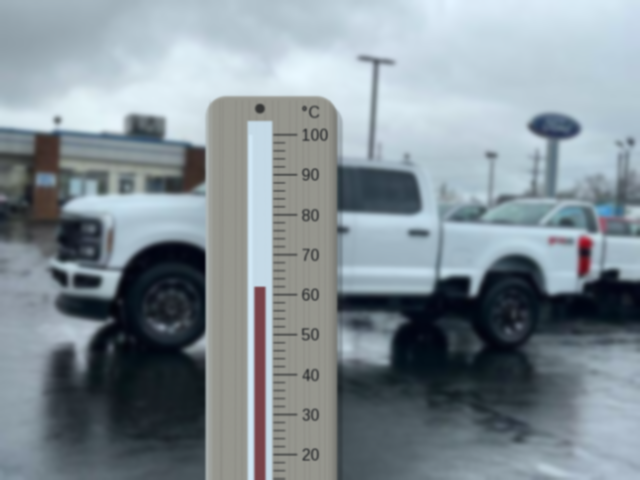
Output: 62 °C
